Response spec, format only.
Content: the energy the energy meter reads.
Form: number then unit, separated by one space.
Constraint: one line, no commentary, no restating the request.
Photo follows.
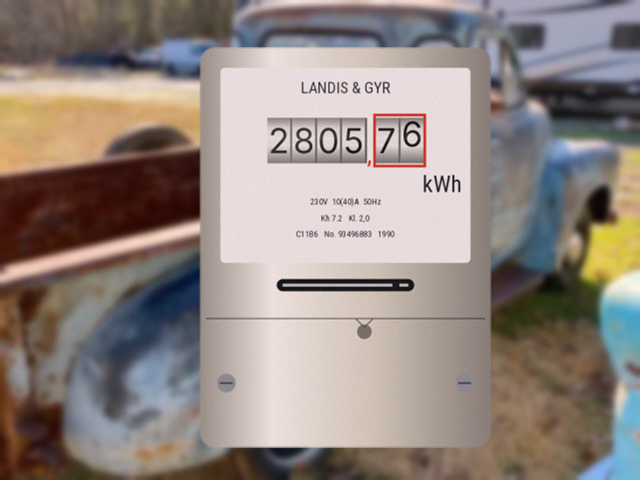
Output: 2805.76 kWh
